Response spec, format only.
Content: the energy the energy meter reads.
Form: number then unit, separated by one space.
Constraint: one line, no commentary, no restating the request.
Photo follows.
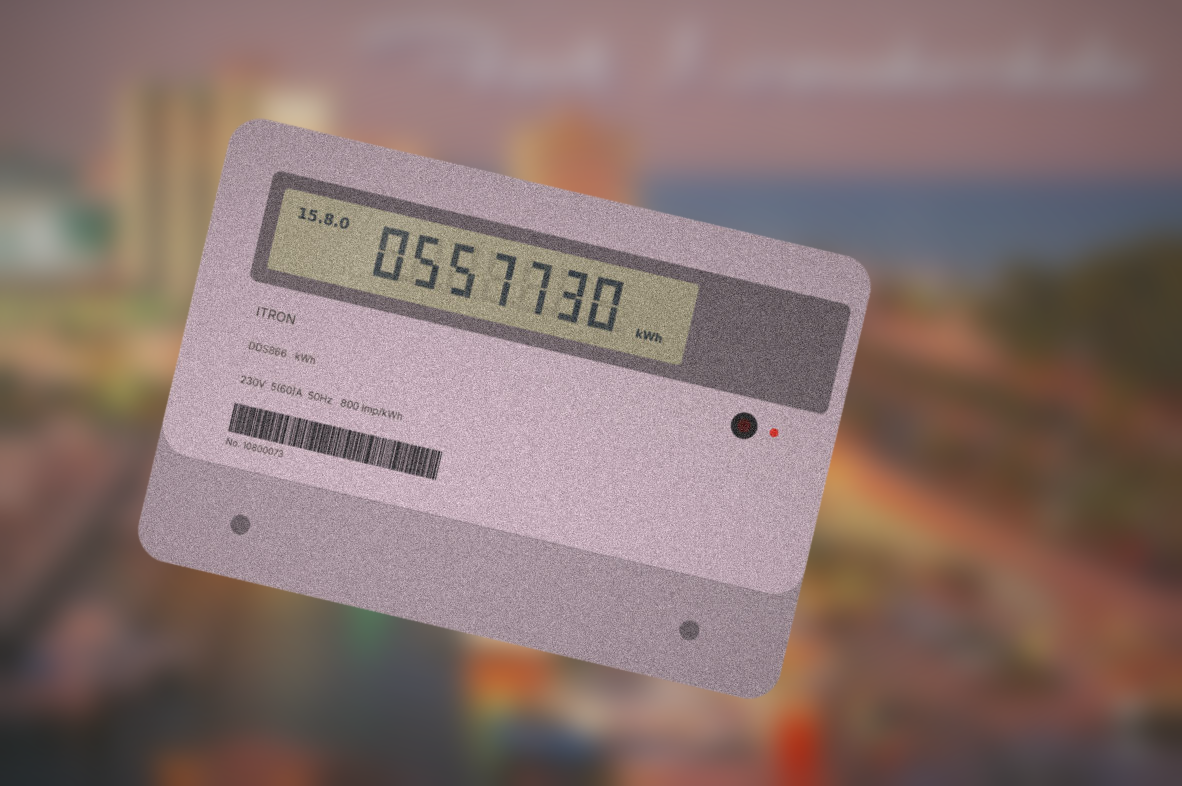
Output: 557730 kWh
